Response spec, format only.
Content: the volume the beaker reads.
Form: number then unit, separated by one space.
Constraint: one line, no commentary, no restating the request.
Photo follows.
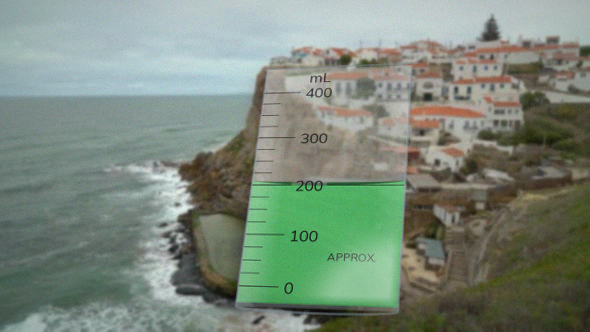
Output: 200 mL
